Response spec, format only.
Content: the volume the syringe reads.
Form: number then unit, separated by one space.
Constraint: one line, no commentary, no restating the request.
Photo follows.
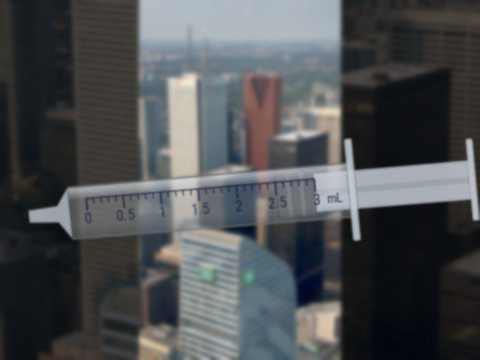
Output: 2.5 mL
